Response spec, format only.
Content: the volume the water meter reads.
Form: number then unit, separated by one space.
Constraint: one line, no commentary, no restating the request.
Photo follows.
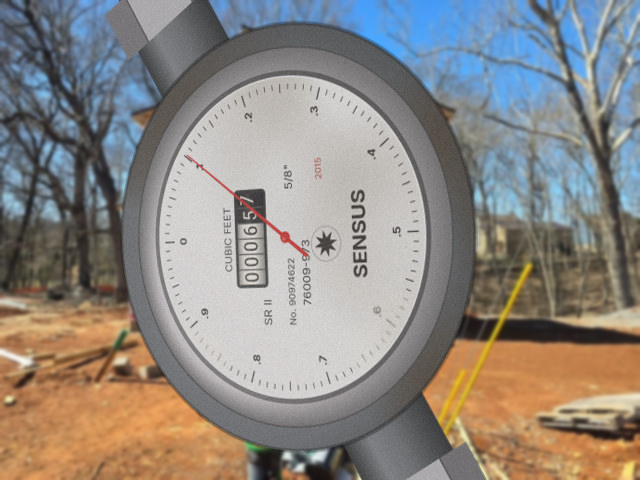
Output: 657.10 ft³
